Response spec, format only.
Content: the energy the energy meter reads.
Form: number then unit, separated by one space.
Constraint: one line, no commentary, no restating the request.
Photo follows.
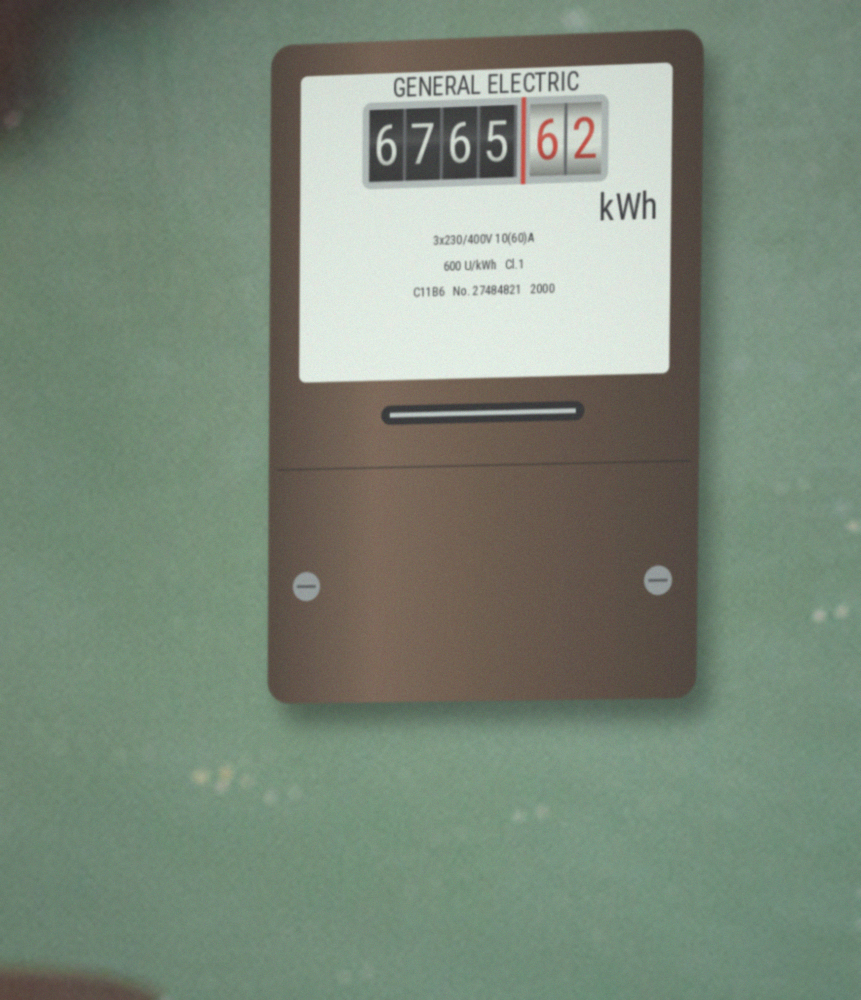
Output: 6765.62 kWh
